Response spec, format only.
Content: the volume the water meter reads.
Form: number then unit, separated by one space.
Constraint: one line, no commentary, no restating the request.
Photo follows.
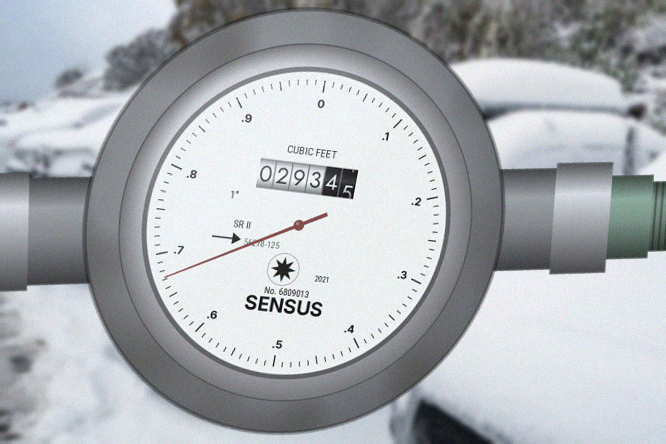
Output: 29344.67 ft³
